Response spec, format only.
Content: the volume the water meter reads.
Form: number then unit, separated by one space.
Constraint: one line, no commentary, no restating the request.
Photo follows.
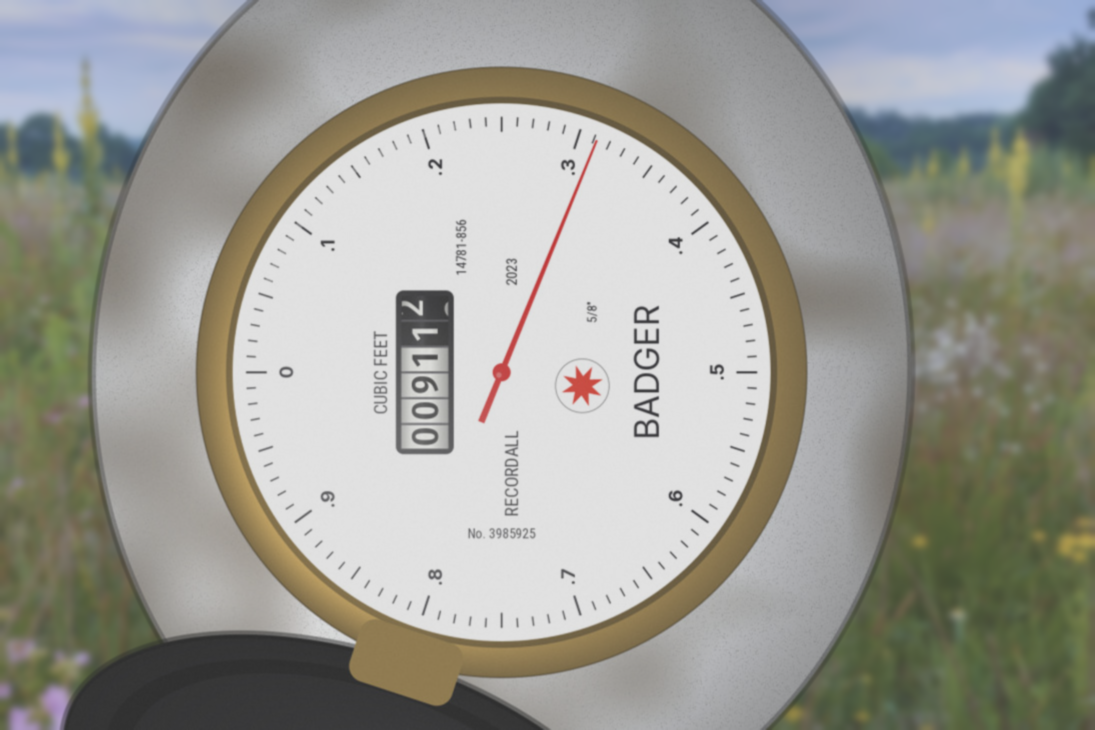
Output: 9112.31 ft³
